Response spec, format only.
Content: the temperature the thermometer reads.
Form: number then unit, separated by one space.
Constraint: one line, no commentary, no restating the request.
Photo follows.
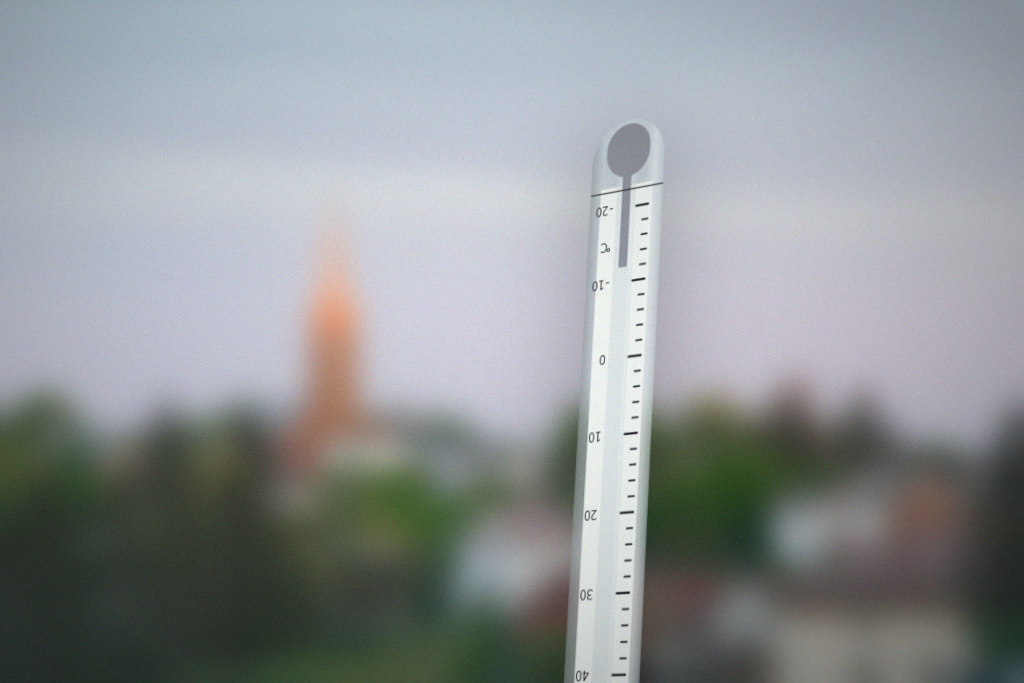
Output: -12 °C
